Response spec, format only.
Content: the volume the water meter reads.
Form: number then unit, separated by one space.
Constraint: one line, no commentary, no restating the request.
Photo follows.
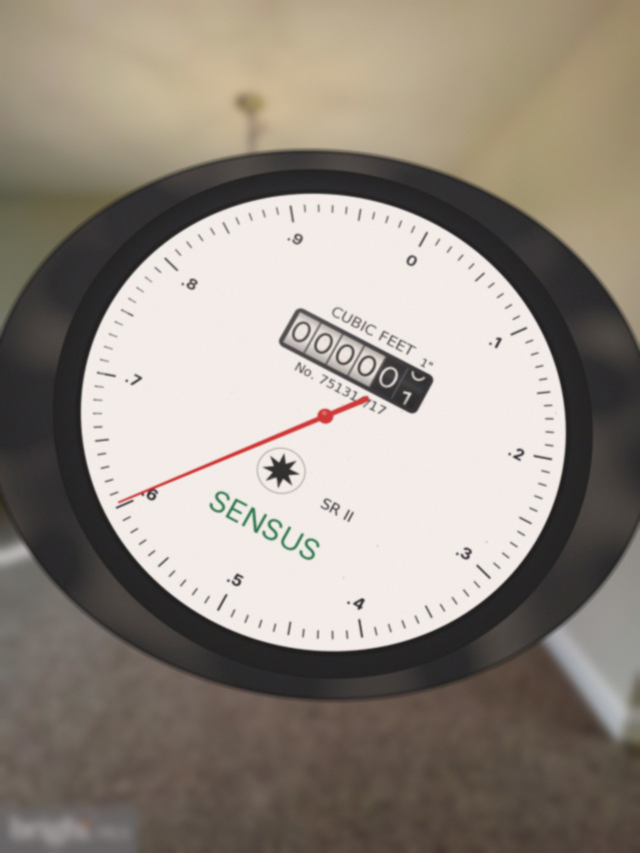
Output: 0.60 ft³
